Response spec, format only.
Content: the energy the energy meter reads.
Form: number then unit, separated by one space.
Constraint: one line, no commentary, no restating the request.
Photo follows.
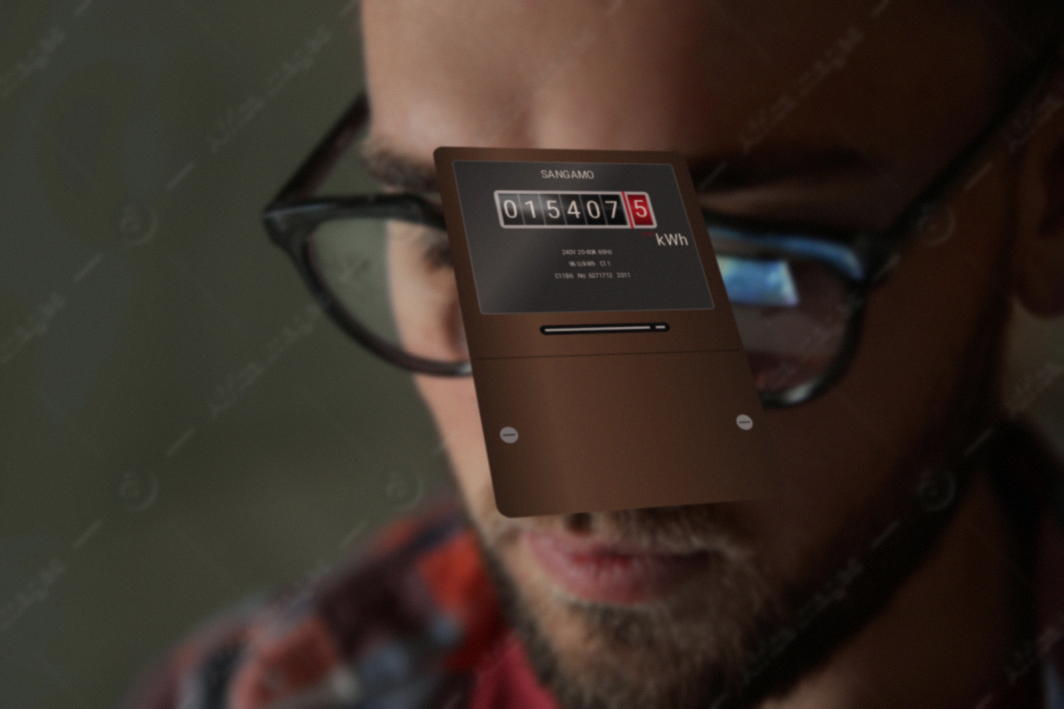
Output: 15407.5 kWh
